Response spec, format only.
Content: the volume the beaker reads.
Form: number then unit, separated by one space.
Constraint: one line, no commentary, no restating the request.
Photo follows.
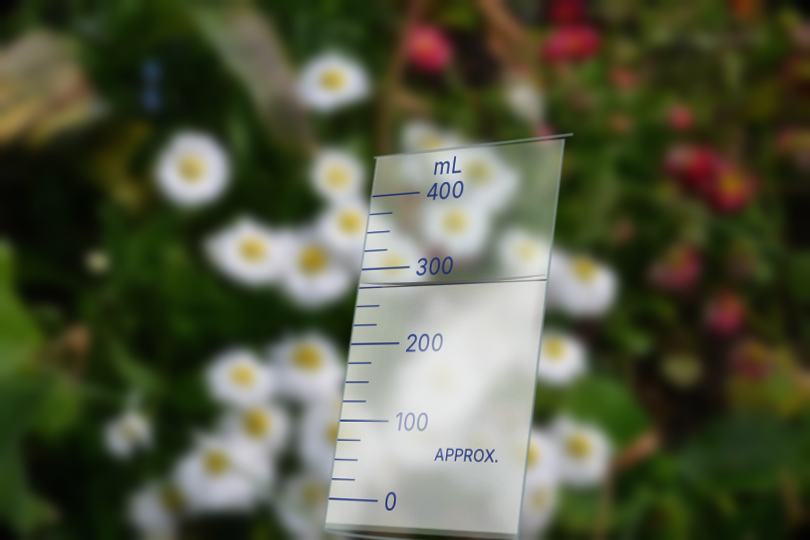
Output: 275 mL
